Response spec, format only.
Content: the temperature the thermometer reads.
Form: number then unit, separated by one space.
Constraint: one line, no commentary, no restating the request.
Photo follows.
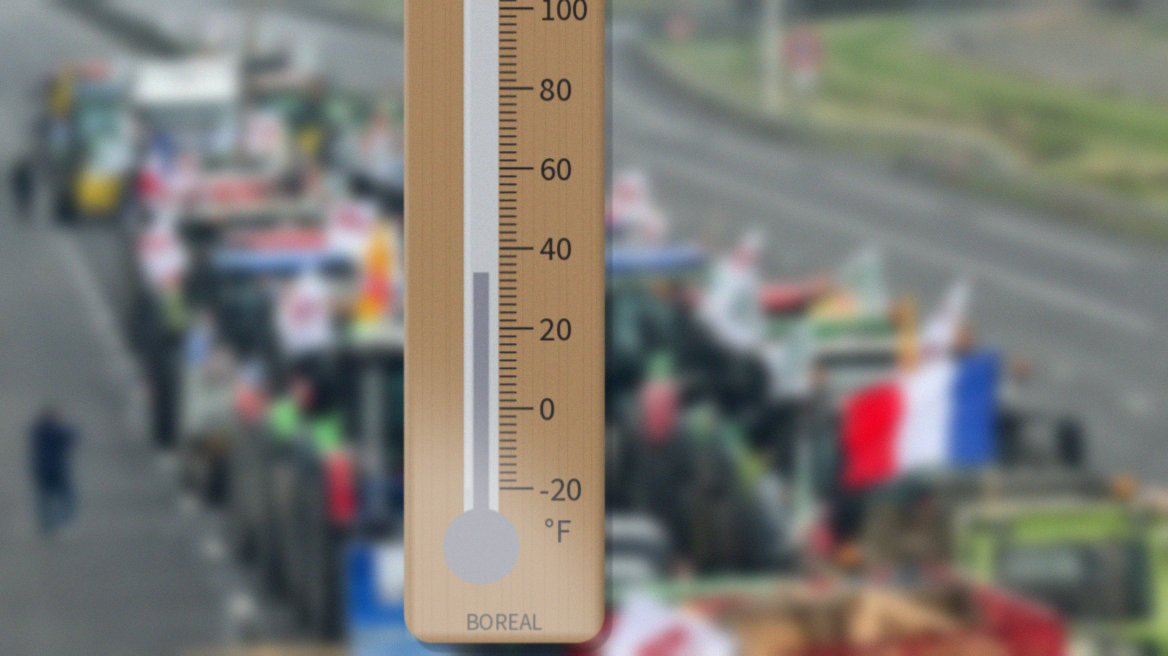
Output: 34 °F
